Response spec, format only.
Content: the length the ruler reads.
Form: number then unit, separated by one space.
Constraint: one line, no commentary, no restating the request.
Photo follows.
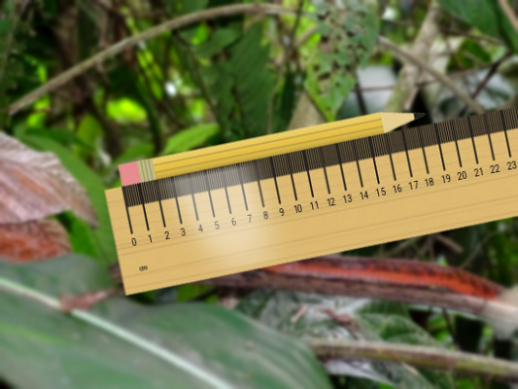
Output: 18.5 cm
